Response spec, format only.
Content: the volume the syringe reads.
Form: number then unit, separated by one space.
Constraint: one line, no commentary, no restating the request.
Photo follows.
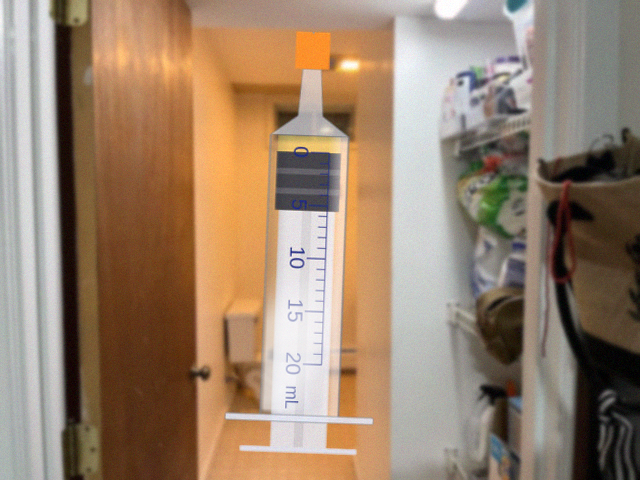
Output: 0 mL
